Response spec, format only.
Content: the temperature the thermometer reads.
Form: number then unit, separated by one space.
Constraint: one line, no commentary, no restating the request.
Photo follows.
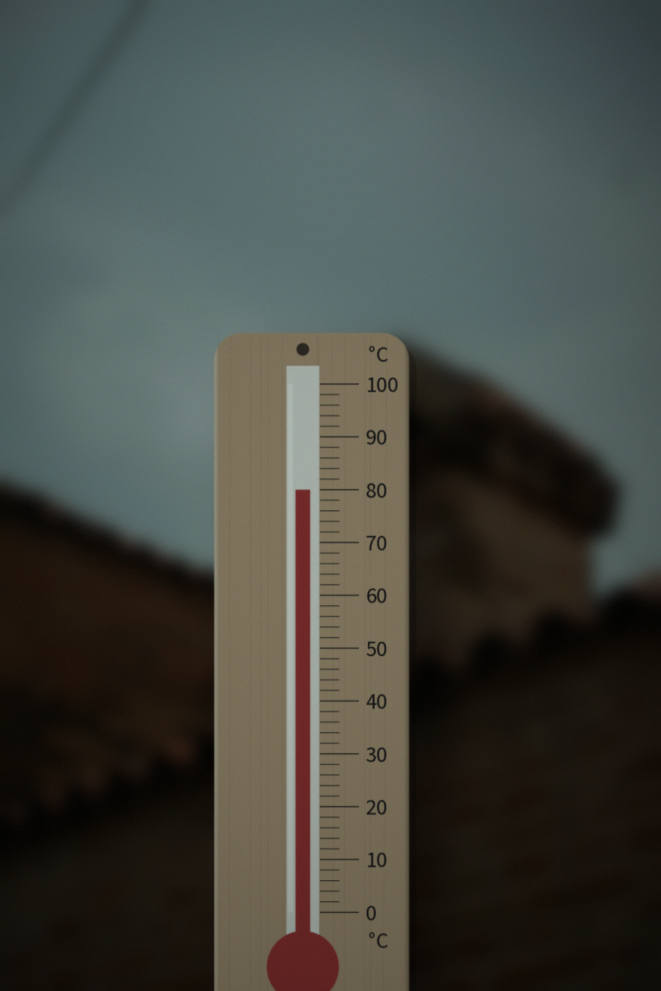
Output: 80 °C
